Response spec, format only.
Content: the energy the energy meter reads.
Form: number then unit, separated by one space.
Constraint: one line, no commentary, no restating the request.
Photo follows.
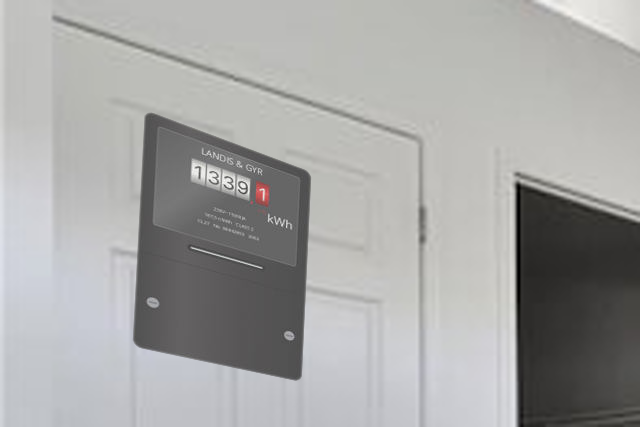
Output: 1339.1 kWh
